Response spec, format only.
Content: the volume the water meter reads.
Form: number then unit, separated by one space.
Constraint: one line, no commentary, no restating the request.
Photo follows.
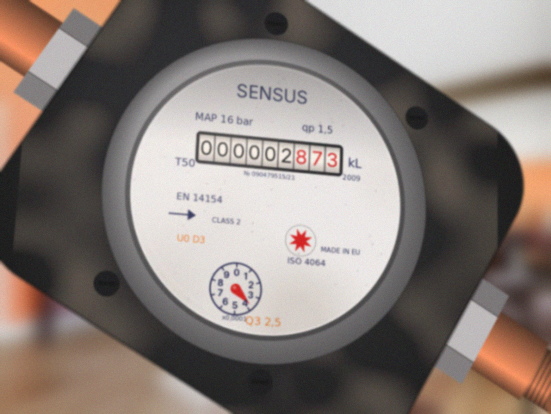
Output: 2.8733 kL
